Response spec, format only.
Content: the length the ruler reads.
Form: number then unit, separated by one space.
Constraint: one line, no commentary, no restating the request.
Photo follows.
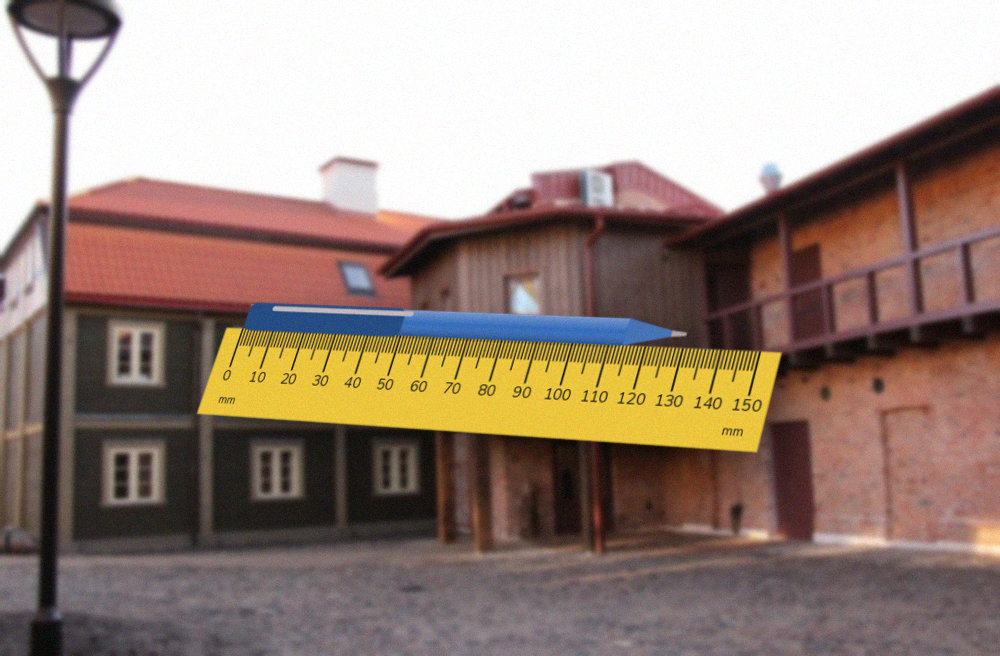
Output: 130 mm
